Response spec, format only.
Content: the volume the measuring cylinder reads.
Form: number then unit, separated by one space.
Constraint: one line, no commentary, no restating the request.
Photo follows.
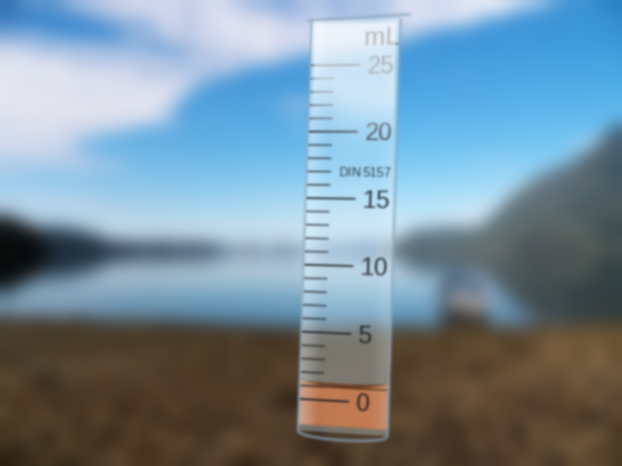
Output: 1 mL
